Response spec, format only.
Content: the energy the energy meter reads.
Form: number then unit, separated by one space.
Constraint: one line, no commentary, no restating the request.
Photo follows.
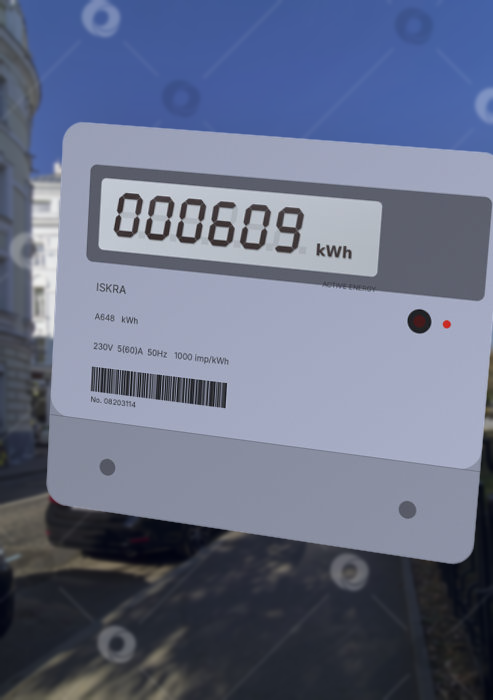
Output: 609 kWh
